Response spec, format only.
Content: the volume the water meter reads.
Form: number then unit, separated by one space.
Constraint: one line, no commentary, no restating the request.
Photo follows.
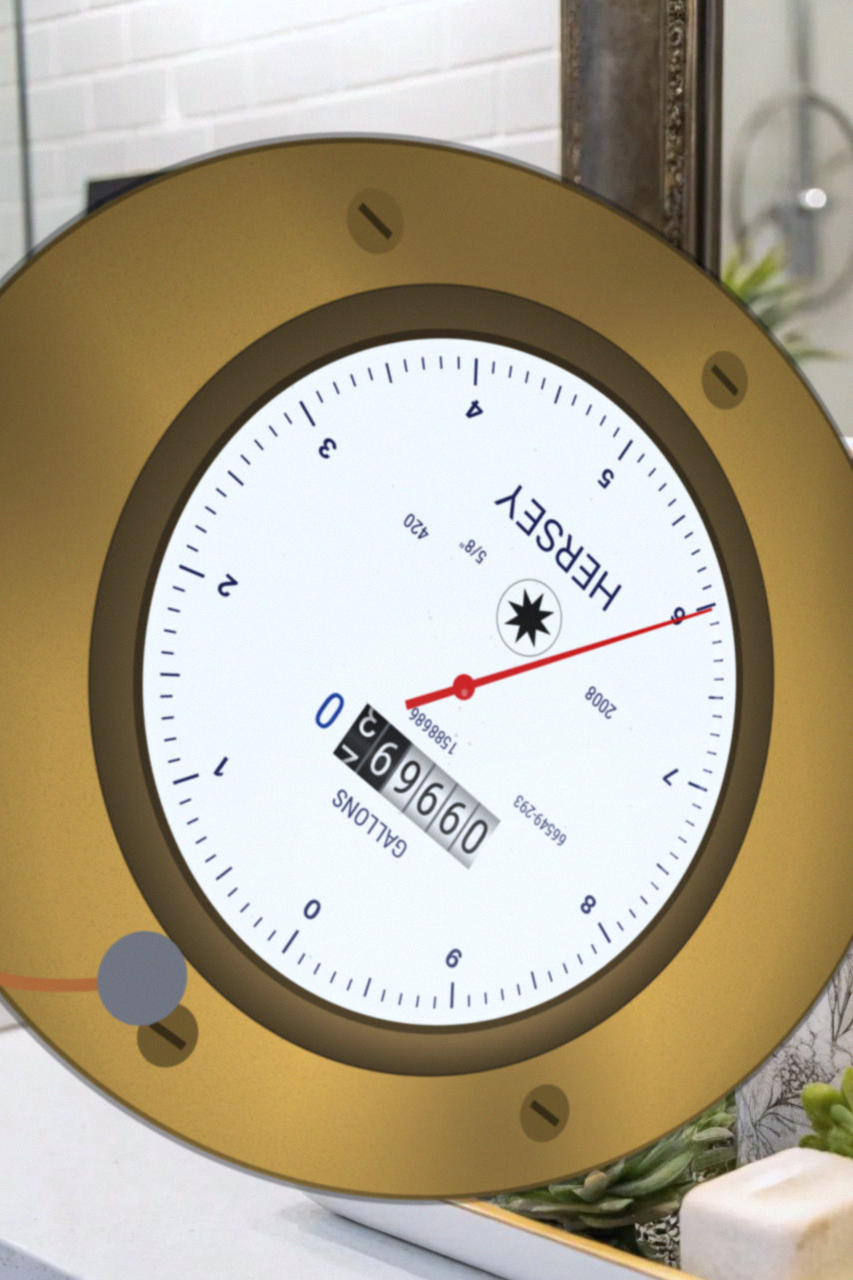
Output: 996926.0 gal
